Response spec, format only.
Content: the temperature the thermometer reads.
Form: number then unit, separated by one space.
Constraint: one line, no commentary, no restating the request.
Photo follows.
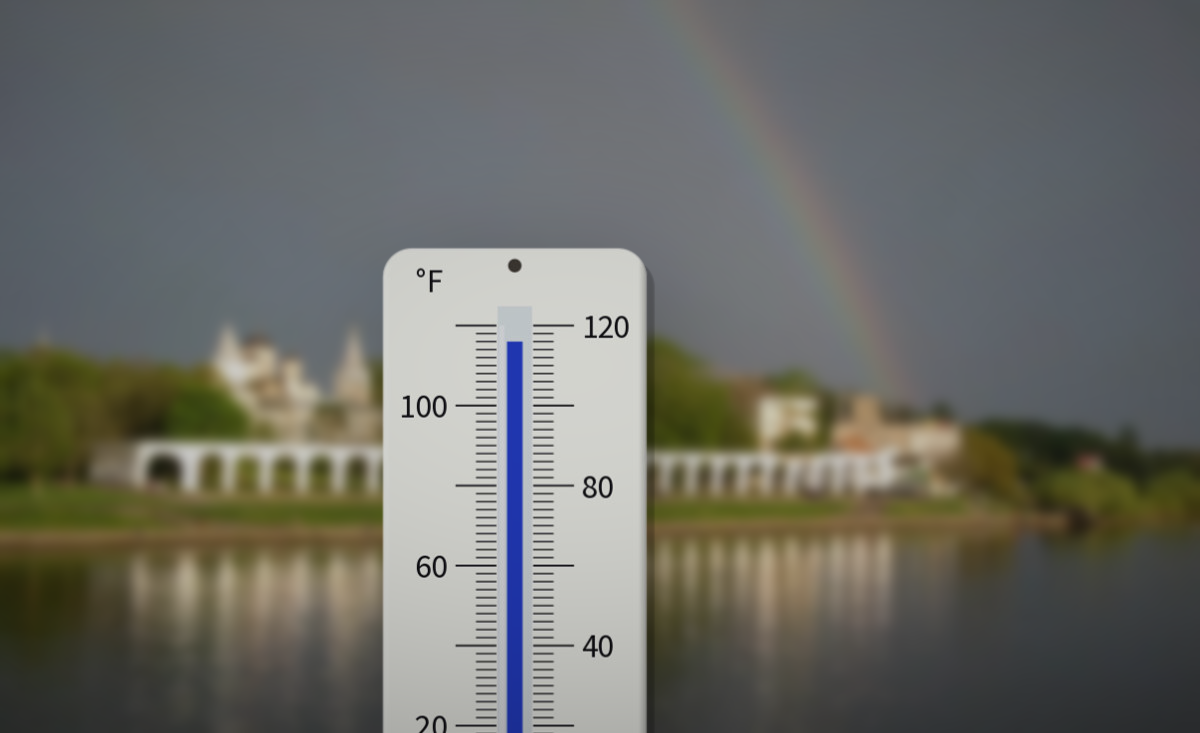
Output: 116 °F
